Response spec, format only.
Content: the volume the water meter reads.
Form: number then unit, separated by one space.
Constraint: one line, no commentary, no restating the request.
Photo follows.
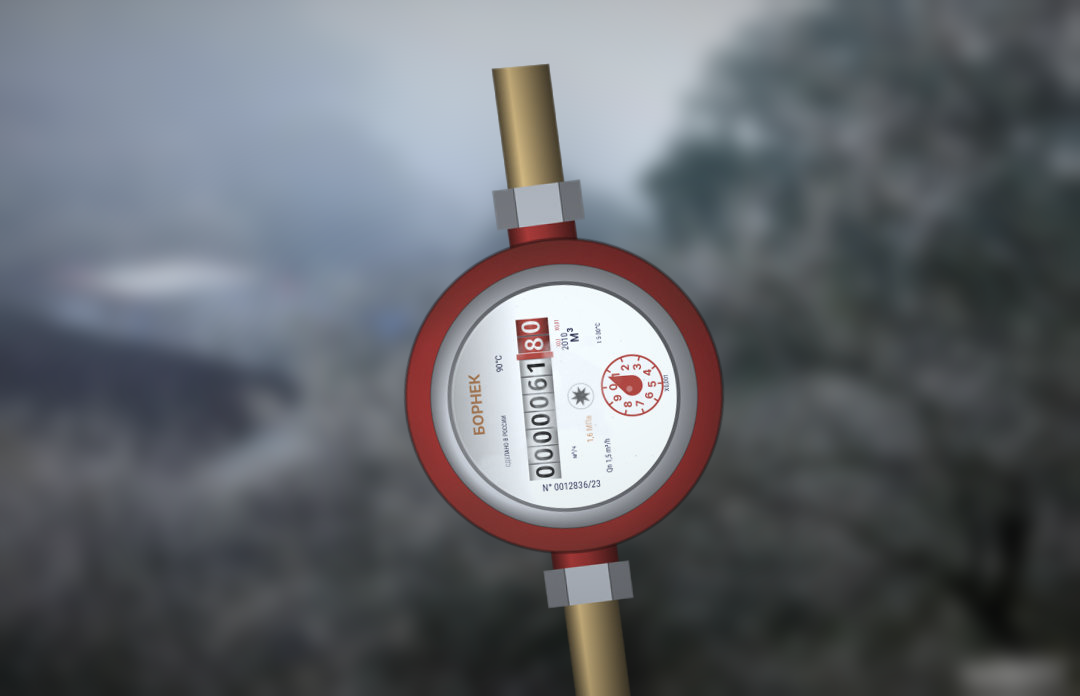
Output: 61.800 m³
